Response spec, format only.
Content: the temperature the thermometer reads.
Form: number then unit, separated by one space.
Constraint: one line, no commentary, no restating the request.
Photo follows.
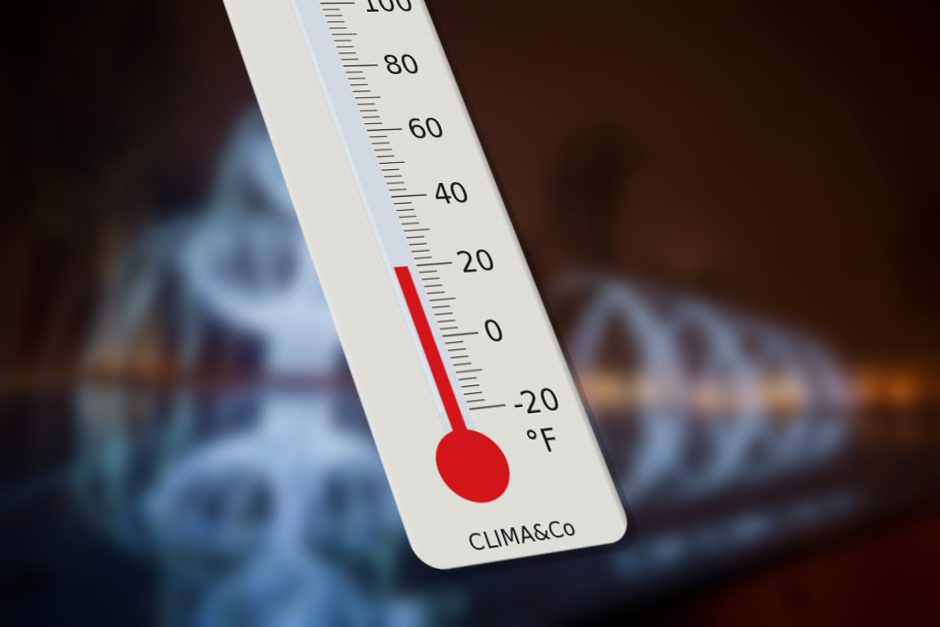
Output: 20 °F
